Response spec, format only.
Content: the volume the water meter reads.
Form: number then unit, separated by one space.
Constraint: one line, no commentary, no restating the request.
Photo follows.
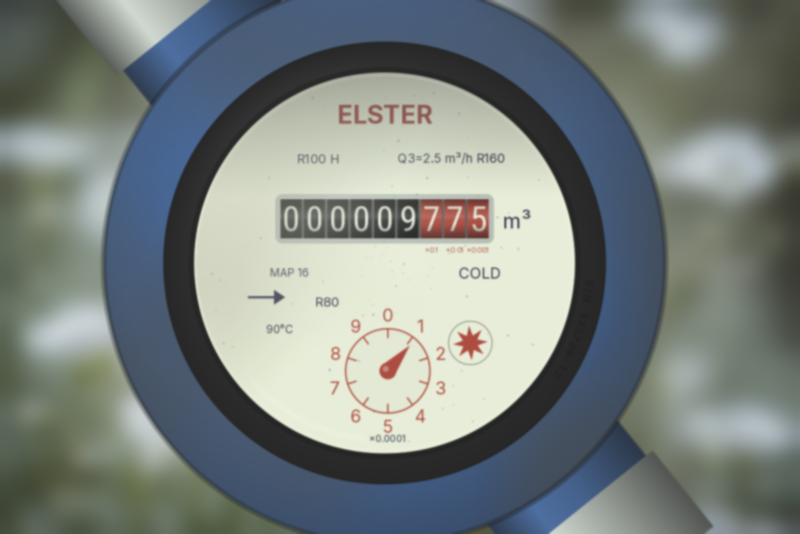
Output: 9.7751 m³
